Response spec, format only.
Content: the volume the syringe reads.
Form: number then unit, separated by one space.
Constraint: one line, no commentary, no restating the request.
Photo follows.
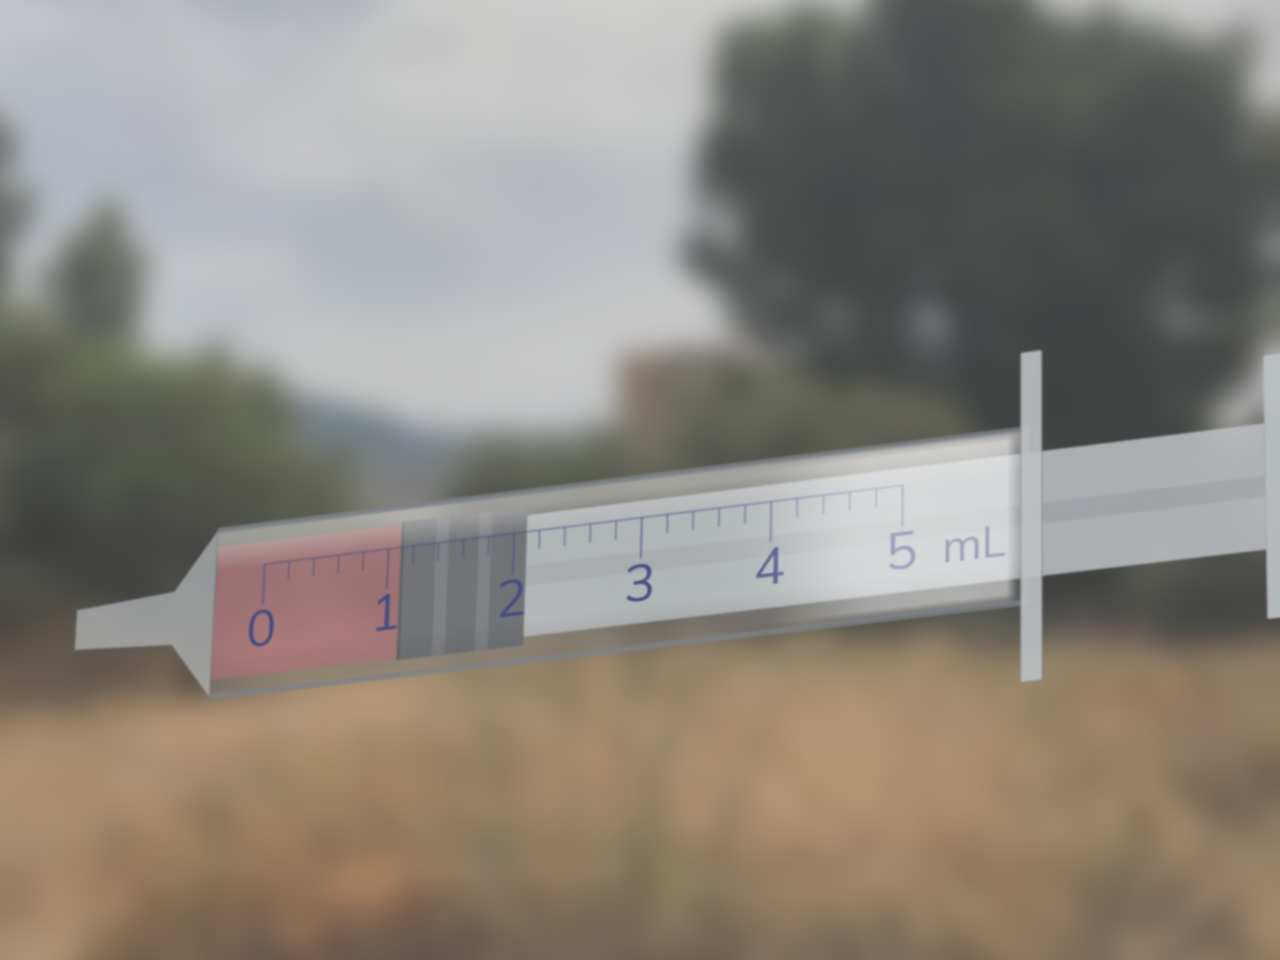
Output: 1.1 mL
